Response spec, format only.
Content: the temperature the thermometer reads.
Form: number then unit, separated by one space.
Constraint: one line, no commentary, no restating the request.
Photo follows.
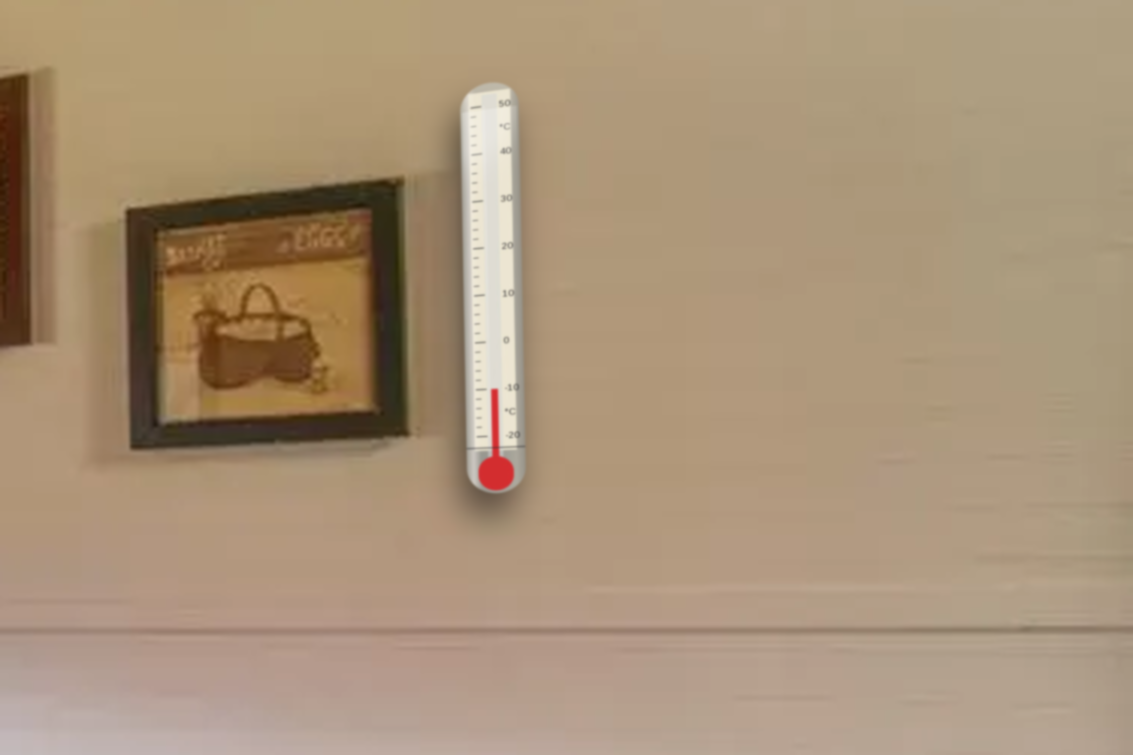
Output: -10 °C
